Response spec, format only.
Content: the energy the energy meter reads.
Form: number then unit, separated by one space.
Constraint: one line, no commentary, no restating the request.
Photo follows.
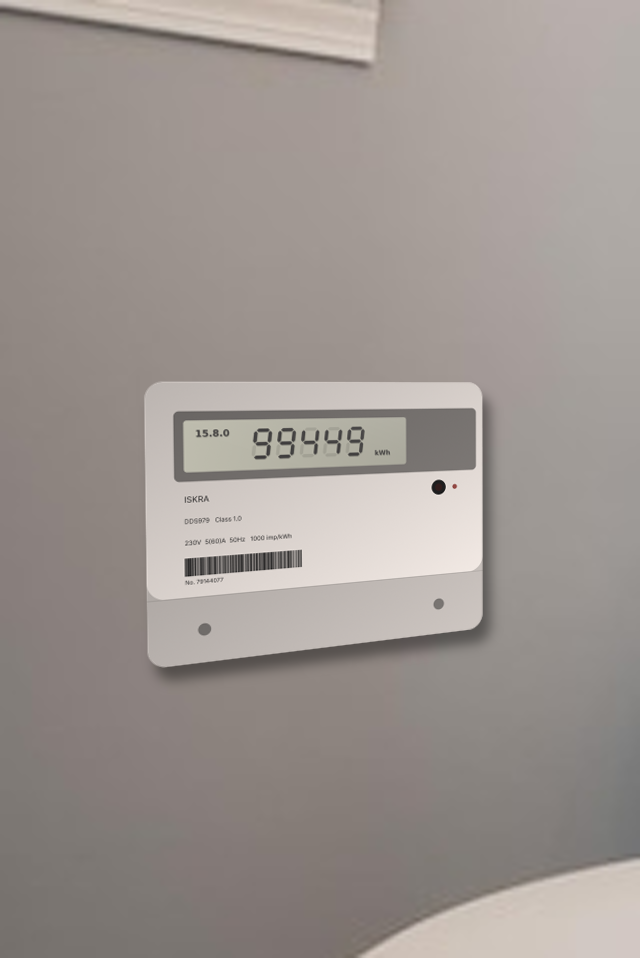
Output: 99449 kWh
